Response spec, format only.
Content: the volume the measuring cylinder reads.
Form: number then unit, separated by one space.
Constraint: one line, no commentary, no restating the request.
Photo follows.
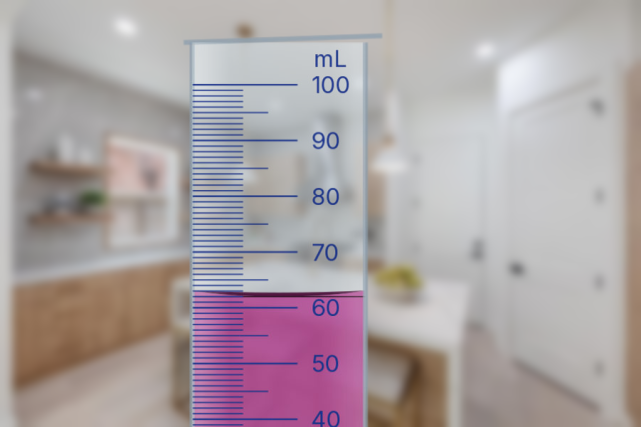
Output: 62 mL
